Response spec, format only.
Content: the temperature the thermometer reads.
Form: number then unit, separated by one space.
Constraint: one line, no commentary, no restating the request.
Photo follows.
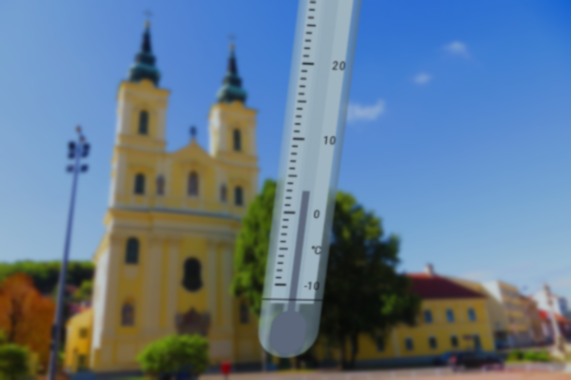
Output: 3 °C
